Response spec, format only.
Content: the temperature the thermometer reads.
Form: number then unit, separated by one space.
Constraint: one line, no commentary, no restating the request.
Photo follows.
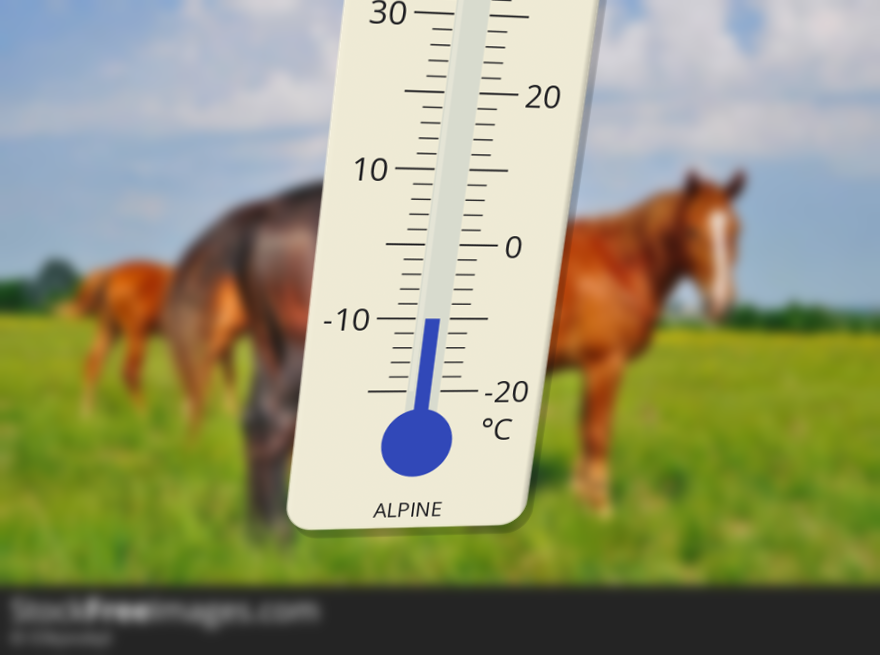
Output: -10 °C
